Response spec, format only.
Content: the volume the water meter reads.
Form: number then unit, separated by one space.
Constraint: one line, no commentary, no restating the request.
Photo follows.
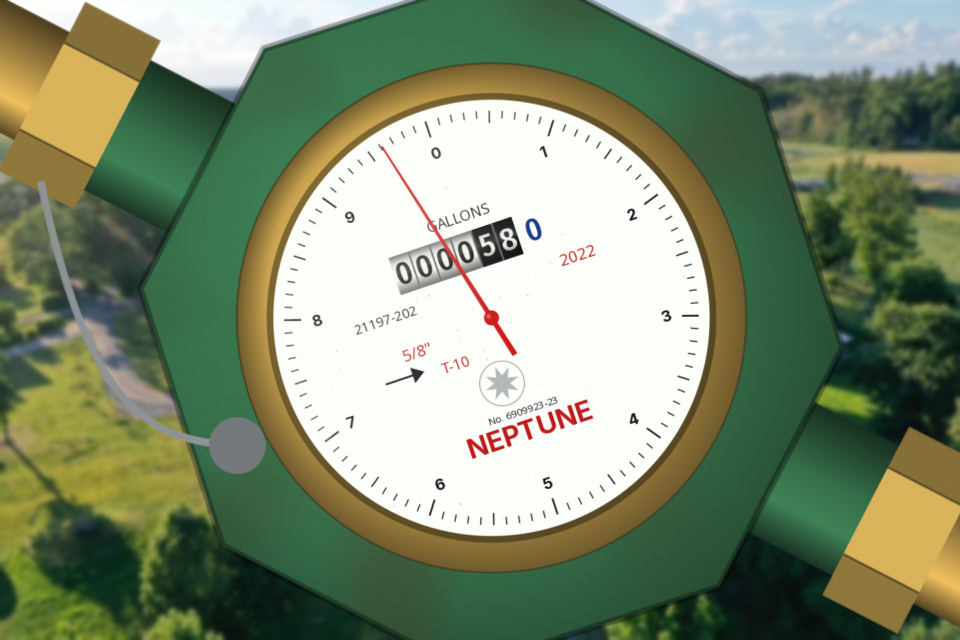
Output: 579.6 gal
